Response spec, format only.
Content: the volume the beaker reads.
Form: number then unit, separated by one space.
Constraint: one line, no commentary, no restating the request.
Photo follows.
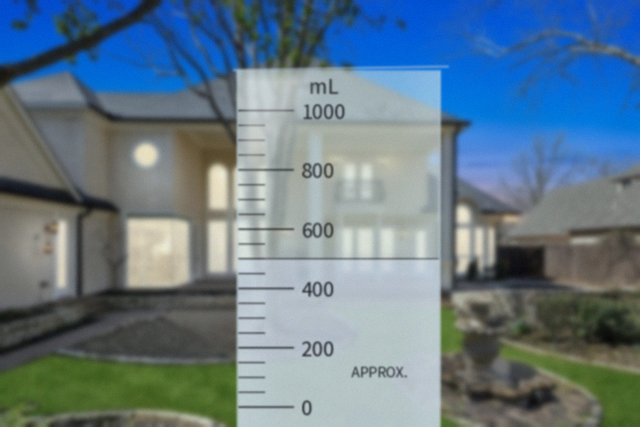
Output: 500 mL
